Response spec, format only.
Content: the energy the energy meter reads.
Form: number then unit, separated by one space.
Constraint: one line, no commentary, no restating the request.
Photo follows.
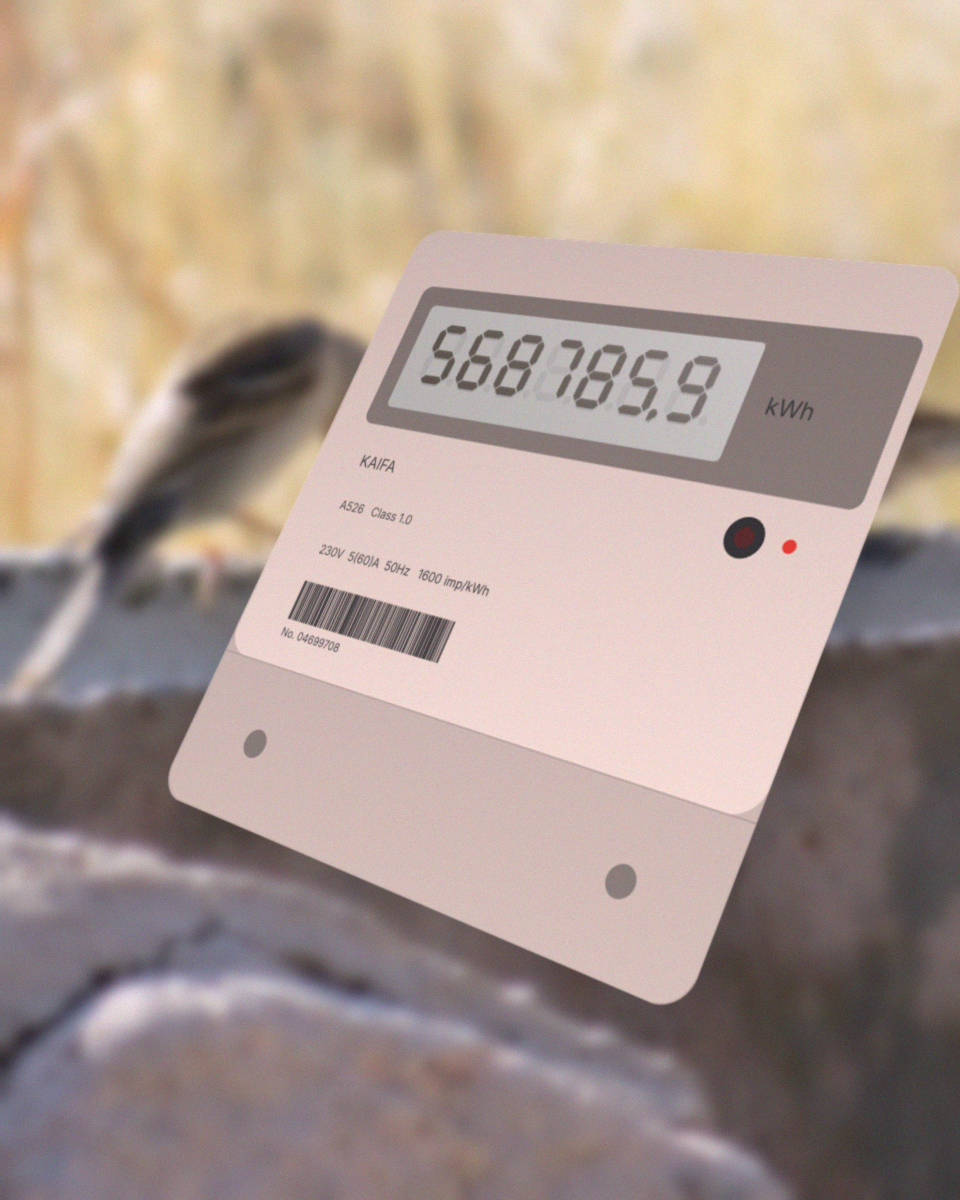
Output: 568785.9 kWh
